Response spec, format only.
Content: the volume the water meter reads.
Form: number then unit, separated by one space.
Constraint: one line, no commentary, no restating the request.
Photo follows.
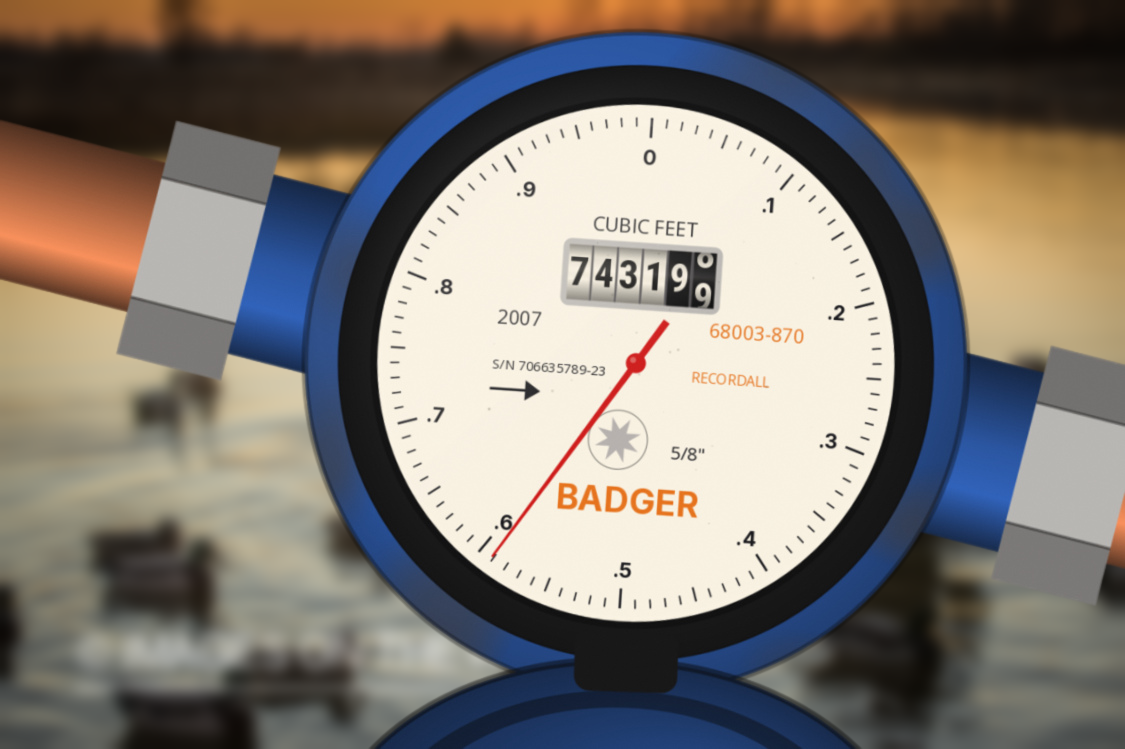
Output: 743198.59 ft³
